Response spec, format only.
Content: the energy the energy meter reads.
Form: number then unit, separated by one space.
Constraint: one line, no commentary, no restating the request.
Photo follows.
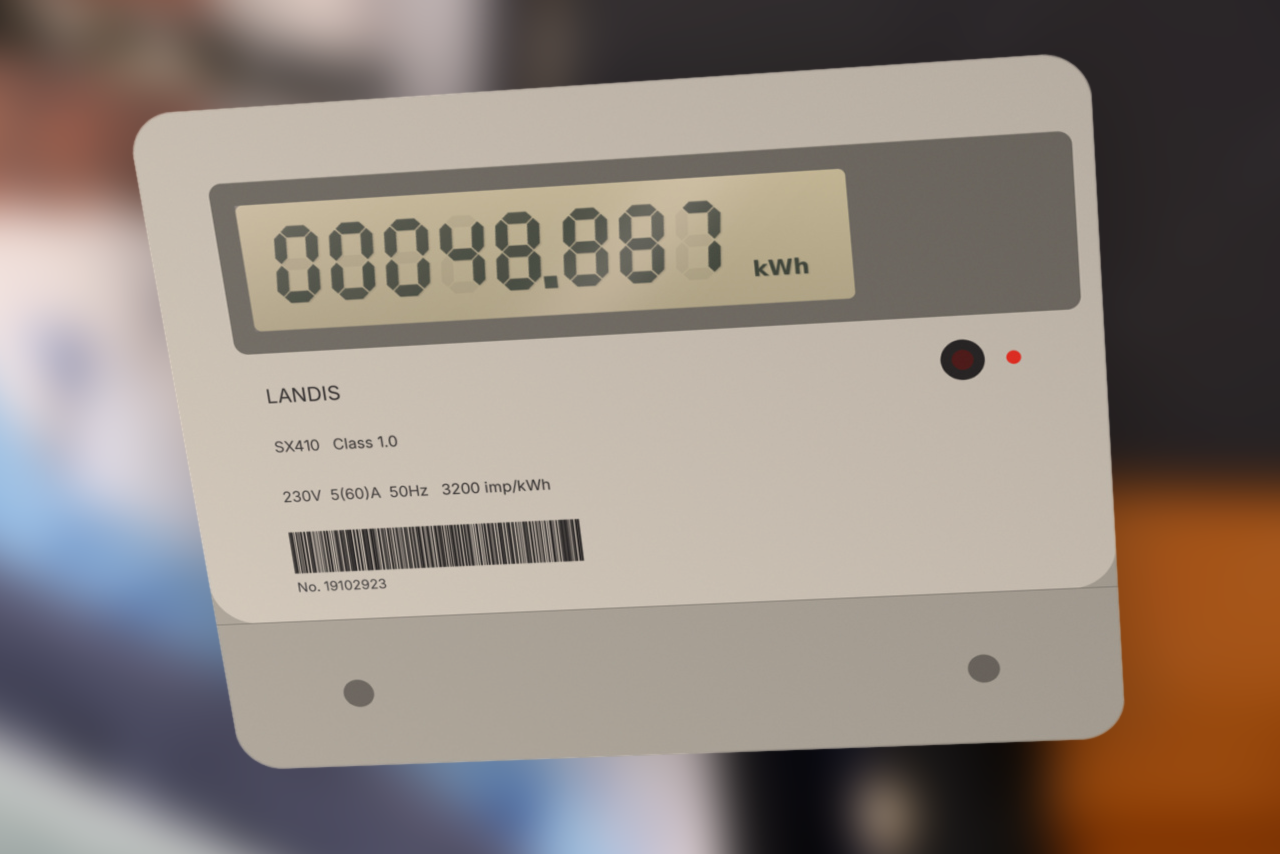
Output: 48.887 kWh
